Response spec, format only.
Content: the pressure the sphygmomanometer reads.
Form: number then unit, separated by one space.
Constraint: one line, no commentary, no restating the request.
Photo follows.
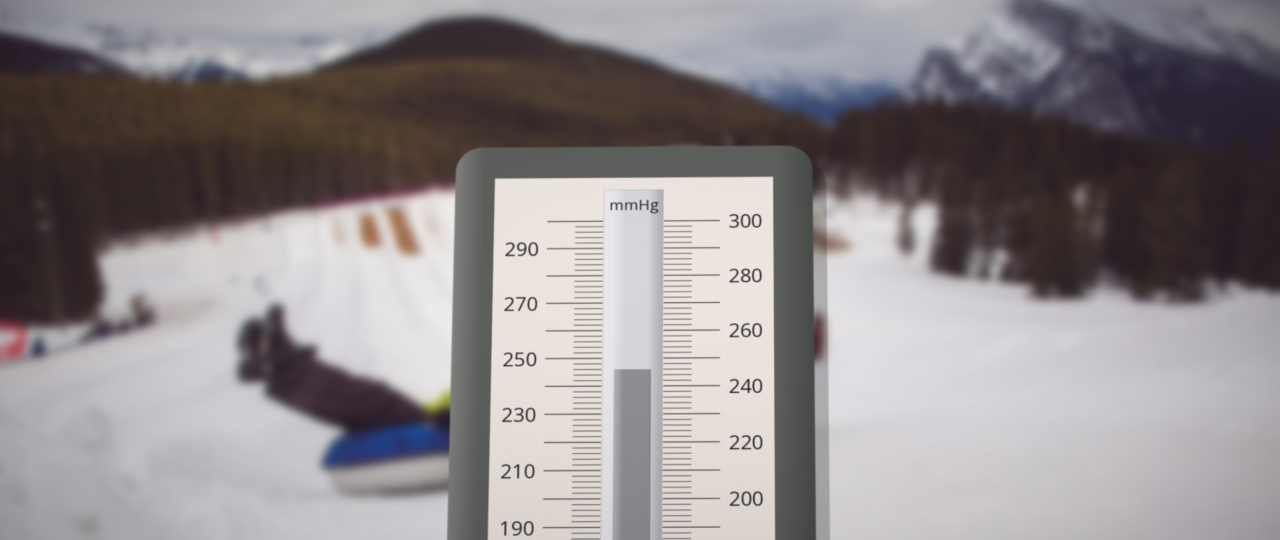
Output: 246 mmHg
